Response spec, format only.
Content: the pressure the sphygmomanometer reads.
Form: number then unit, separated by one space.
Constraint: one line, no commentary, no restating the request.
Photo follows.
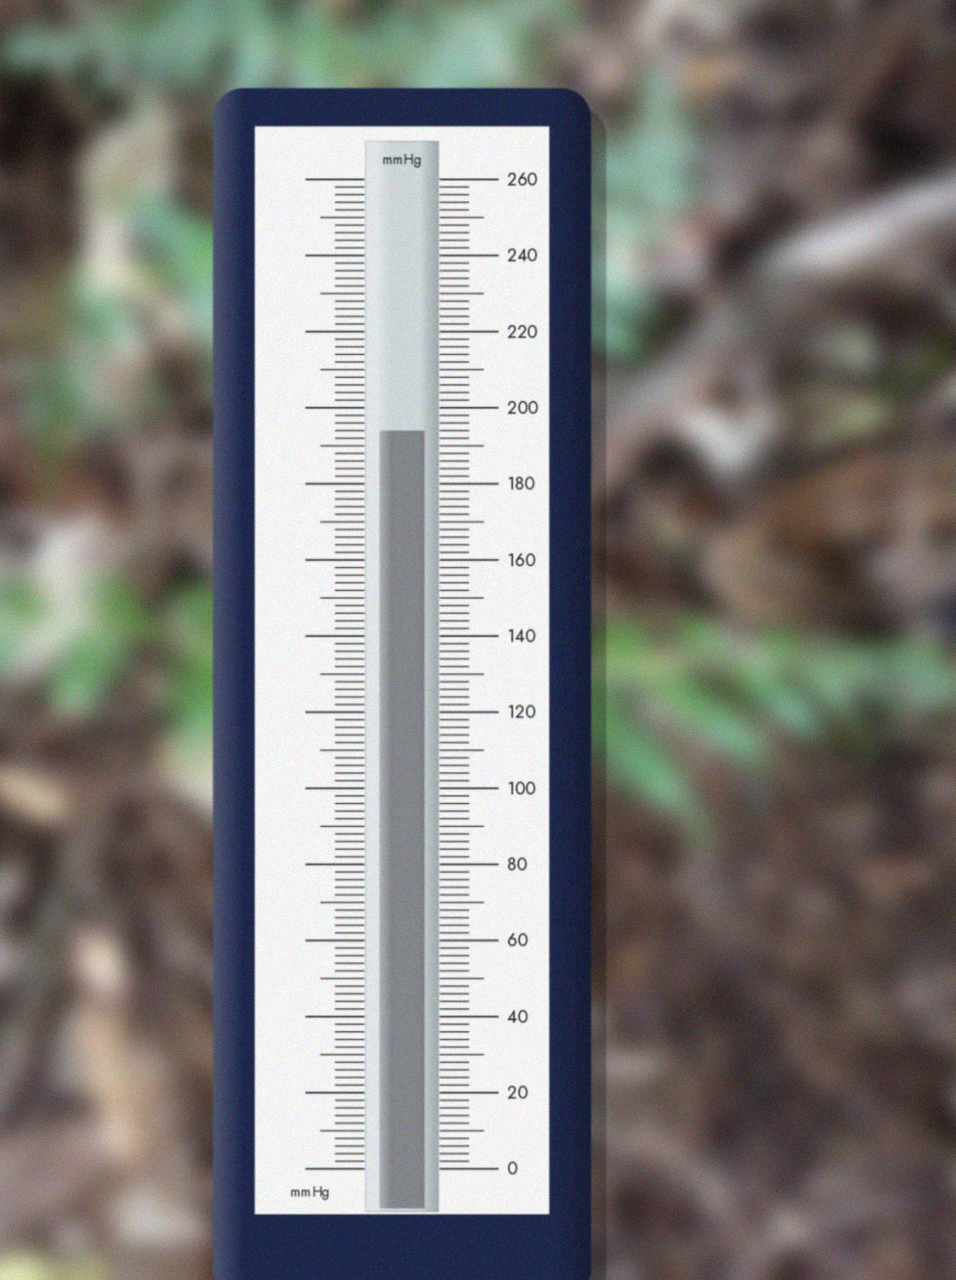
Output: 194 mmHg
